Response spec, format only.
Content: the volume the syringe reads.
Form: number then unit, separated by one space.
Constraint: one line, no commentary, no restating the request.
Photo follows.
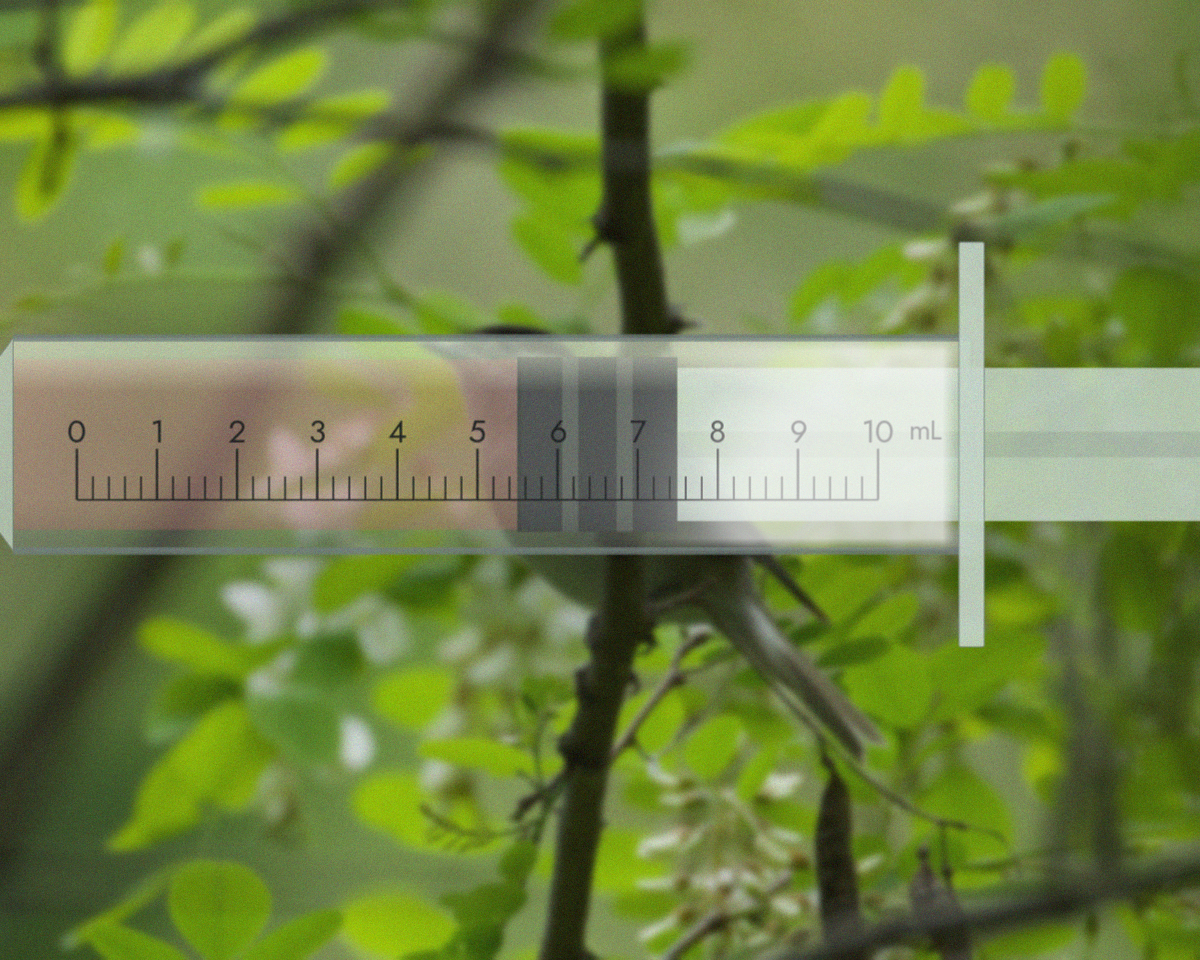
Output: 5.5 mL
